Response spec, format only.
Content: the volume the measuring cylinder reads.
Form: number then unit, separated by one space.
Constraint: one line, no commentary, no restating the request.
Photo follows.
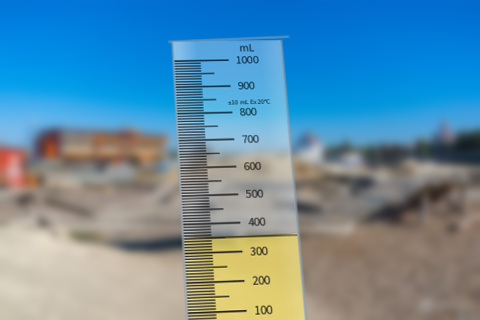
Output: 350 mL
